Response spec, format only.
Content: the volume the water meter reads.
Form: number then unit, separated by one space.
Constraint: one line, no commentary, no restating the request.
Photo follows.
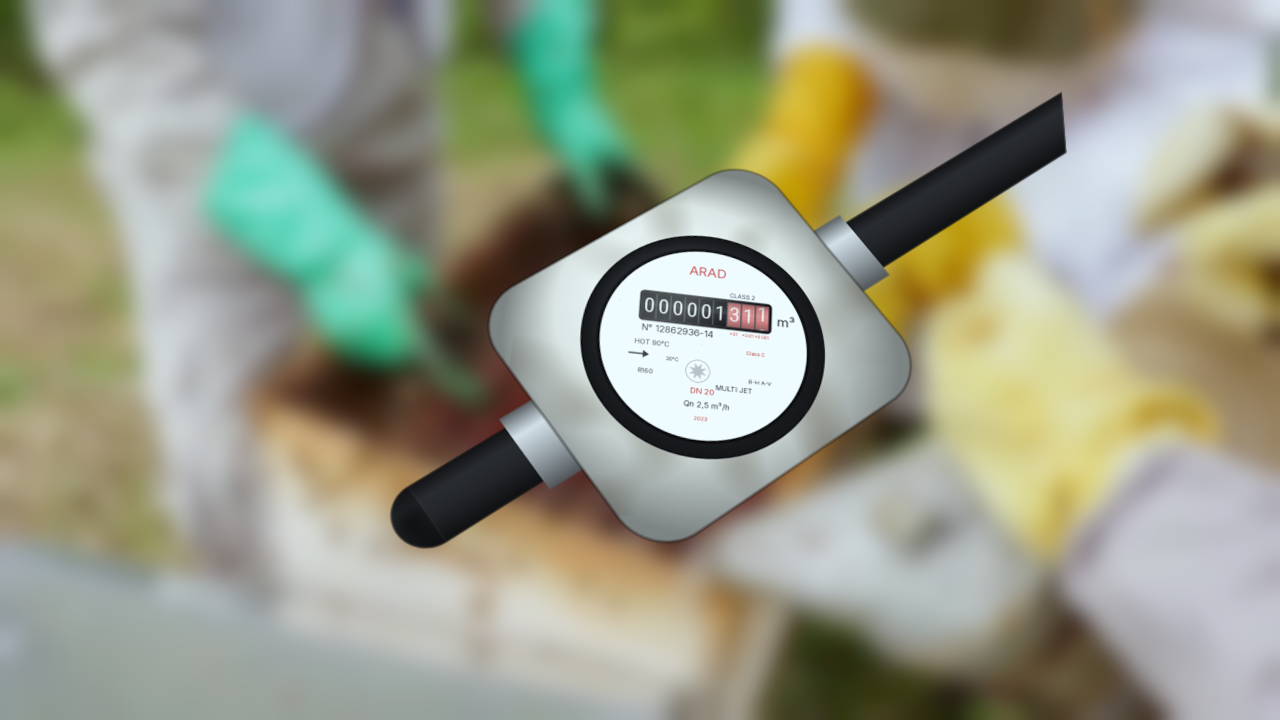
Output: 1.311 m³
